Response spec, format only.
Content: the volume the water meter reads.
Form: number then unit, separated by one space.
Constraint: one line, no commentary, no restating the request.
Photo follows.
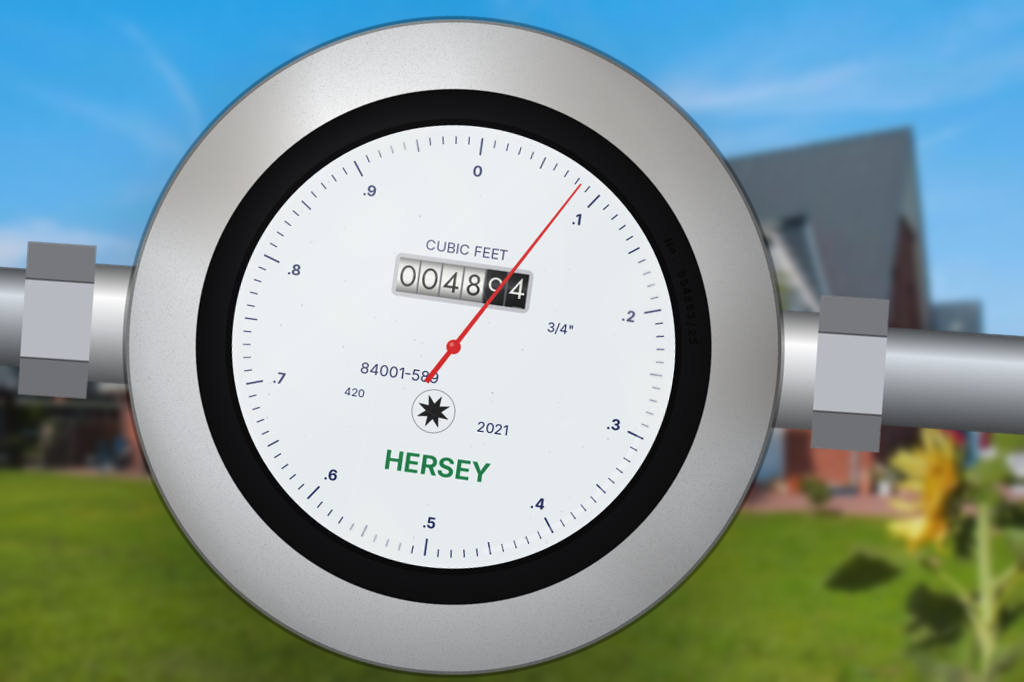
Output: 4894.08 ft³
